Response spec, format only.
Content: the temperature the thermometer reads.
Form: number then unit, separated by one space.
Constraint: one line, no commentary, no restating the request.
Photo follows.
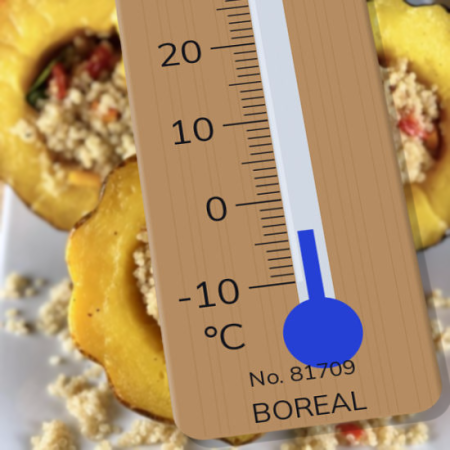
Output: -4 °C
